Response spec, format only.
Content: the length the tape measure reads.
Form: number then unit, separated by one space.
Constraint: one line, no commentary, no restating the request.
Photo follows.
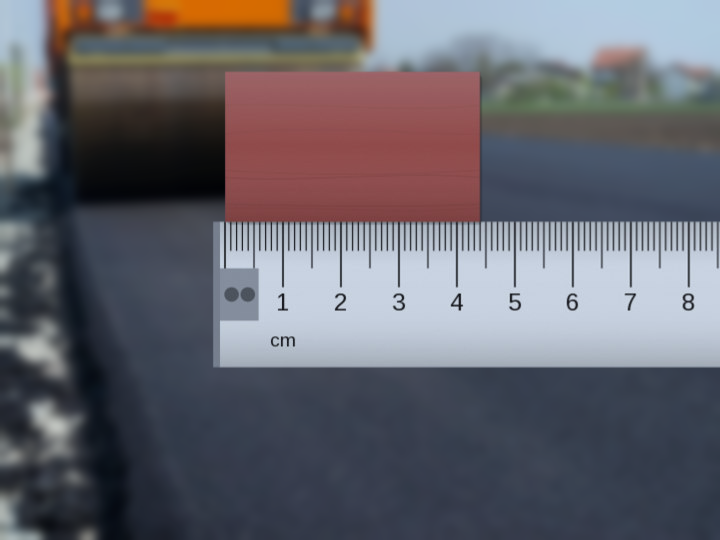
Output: 4.4 cm
